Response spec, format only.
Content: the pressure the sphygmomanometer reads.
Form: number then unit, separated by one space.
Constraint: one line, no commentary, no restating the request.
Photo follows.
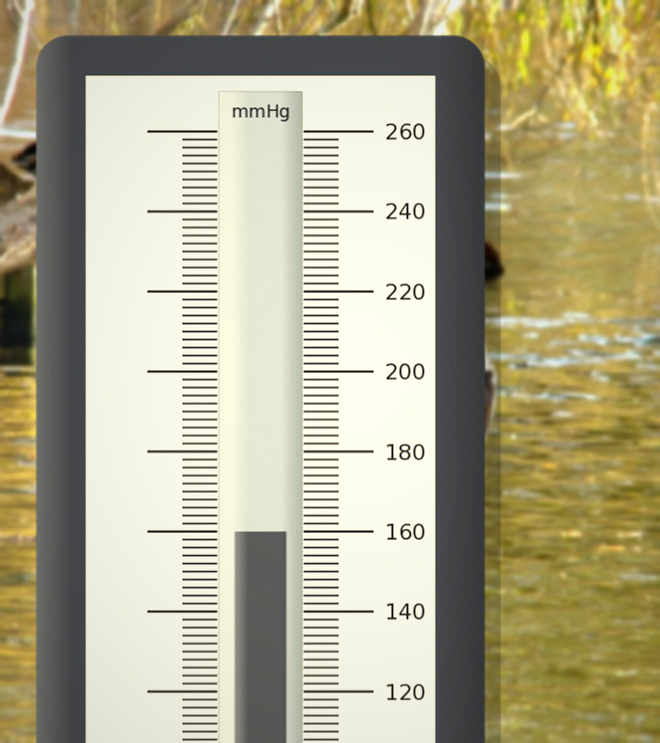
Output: 160 mmHg
